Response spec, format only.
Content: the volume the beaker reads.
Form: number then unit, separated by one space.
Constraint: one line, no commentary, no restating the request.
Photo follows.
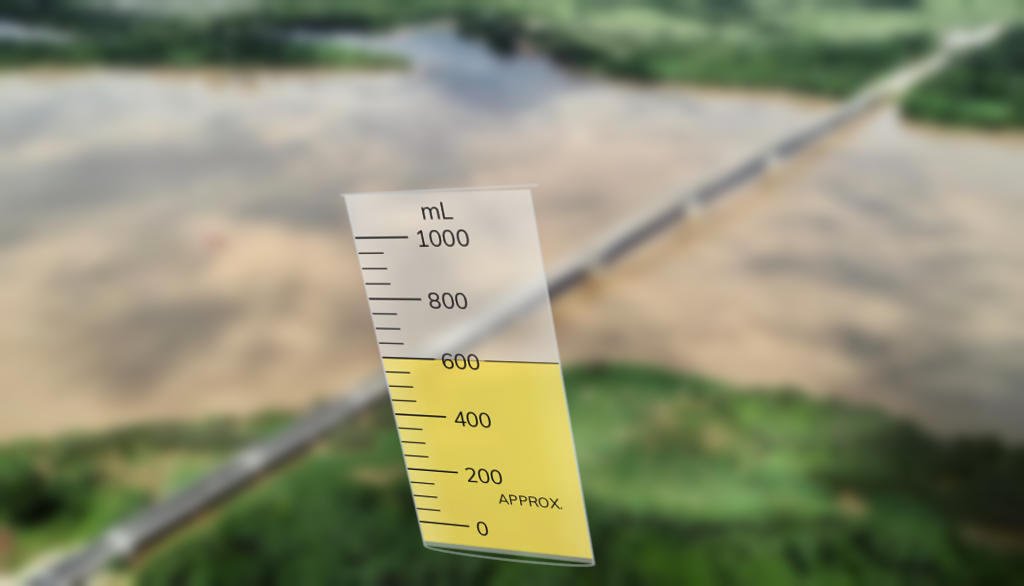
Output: 600 mL
